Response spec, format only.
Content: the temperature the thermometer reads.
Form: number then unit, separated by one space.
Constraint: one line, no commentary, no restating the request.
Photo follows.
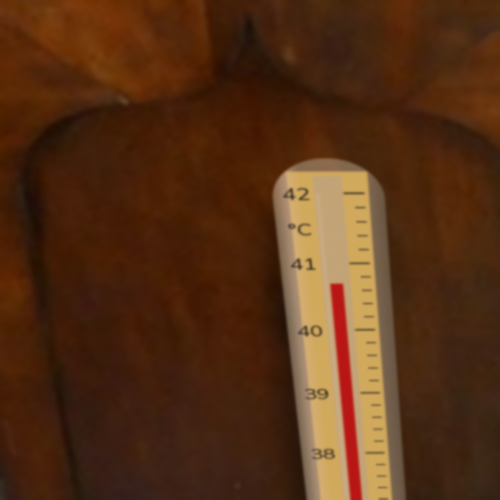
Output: 40.7 °C
